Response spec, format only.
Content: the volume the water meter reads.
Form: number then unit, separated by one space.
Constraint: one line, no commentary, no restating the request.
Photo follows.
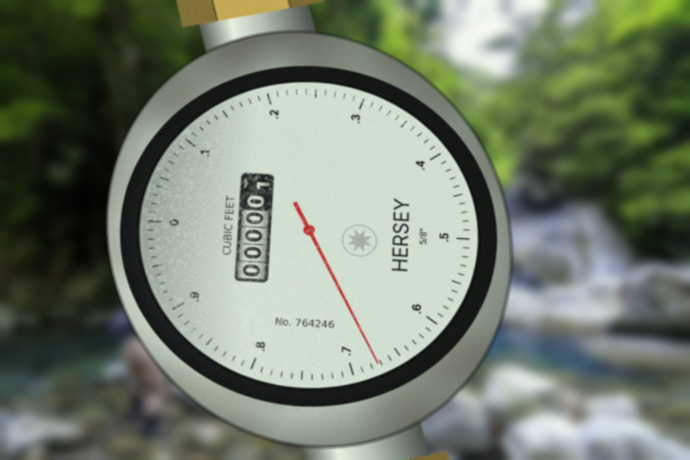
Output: 0.67 ft³
